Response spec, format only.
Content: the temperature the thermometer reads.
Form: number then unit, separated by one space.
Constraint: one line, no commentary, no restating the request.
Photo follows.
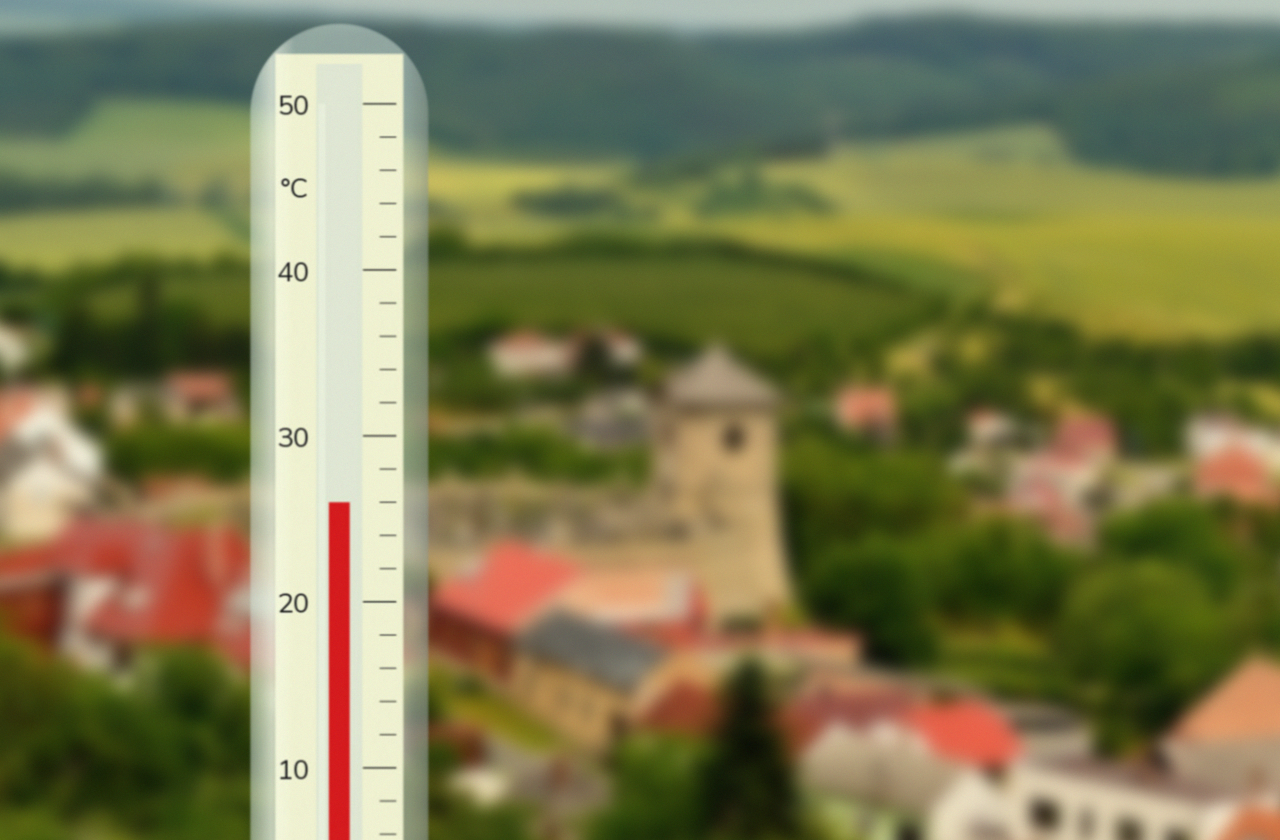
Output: 26 °C
